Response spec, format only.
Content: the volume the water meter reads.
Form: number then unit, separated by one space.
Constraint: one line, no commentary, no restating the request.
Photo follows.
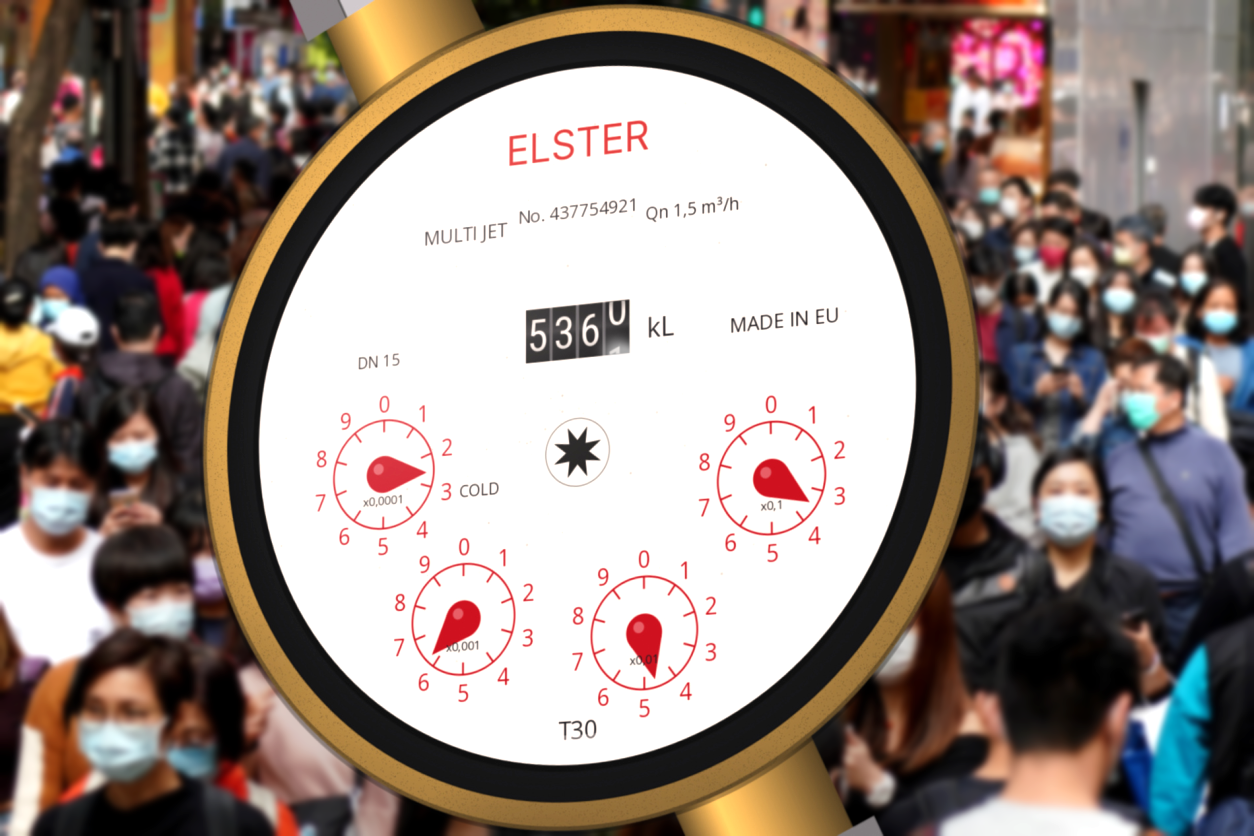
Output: 5360.3462 kL
